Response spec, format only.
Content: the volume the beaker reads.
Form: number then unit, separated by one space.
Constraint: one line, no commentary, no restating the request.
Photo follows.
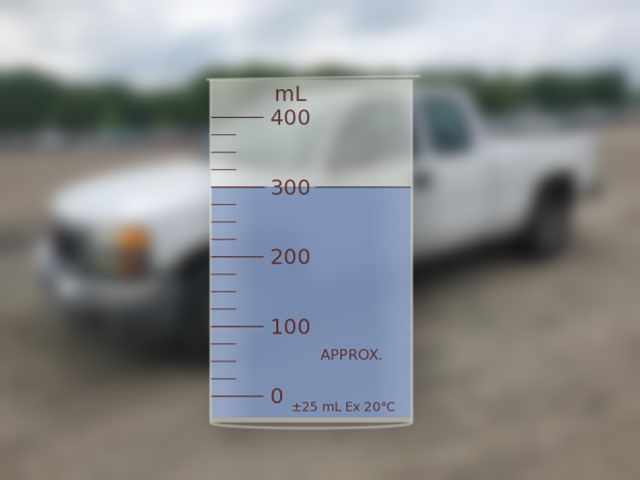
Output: 300 mL
